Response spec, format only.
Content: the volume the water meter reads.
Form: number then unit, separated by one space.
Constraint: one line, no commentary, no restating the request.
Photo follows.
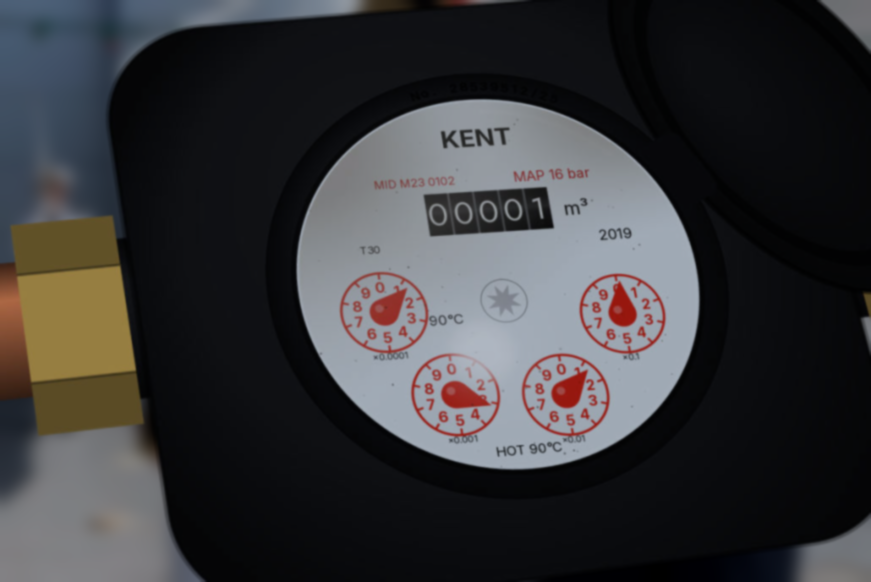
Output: 1.0131 m³
